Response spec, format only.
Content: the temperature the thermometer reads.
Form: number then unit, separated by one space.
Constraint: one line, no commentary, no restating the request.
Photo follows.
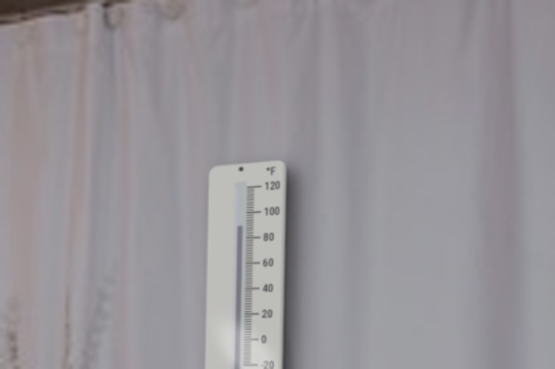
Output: 90 °F
